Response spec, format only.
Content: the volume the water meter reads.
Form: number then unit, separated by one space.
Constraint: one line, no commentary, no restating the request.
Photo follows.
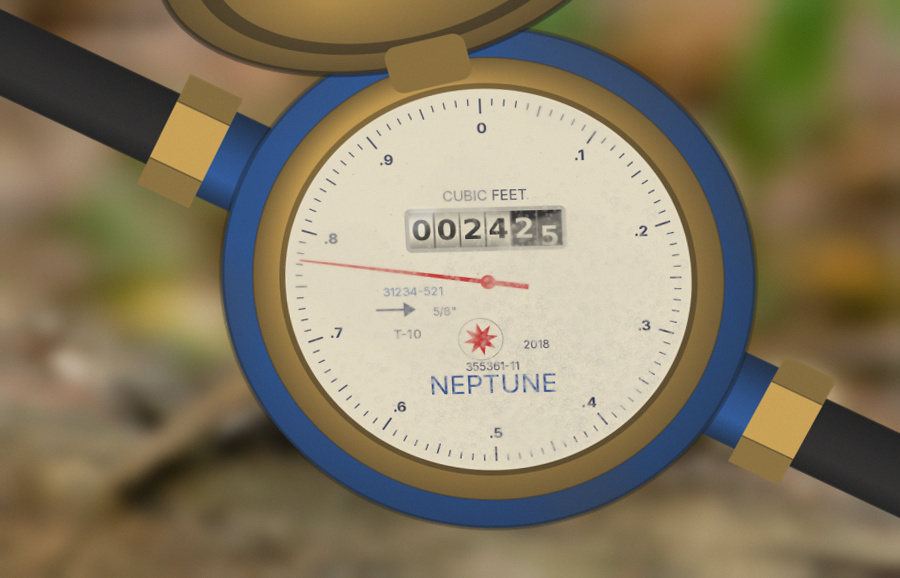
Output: 2424.77 ft³
